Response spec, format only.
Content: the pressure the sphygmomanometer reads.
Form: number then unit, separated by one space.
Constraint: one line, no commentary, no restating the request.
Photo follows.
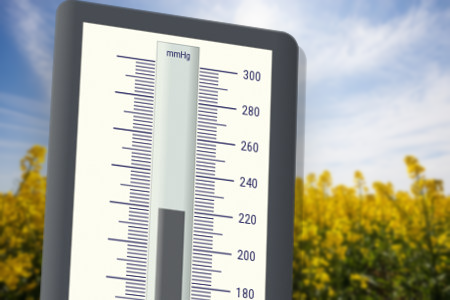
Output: 220 mmHg
